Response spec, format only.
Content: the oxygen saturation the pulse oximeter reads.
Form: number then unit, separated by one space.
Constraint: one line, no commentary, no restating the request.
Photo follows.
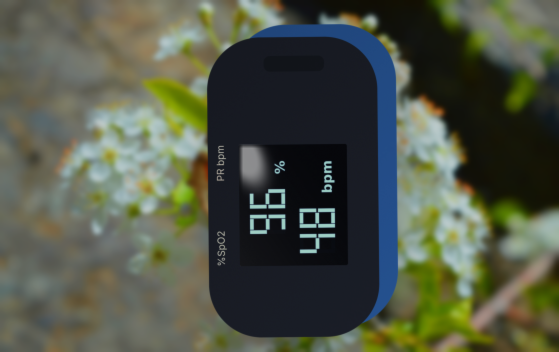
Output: 96 %
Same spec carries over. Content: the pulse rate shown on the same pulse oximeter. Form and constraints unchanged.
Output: 48 bpm
